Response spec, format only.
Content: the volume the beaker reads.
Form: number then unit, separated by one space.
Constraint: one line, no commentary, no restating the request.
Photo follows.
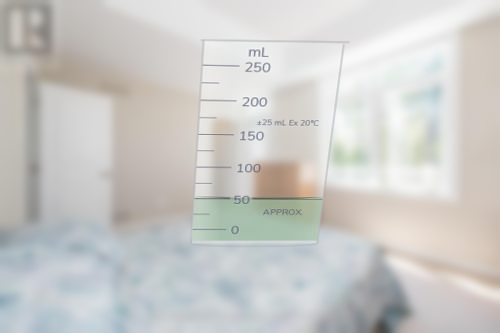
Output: 50 mL
